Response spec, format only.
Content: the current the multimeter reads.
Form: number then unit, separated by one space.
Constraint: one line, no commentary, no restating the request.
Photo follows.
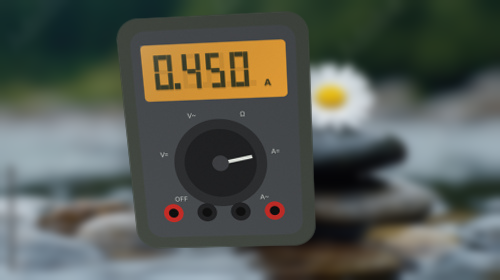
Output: 0.450 A
